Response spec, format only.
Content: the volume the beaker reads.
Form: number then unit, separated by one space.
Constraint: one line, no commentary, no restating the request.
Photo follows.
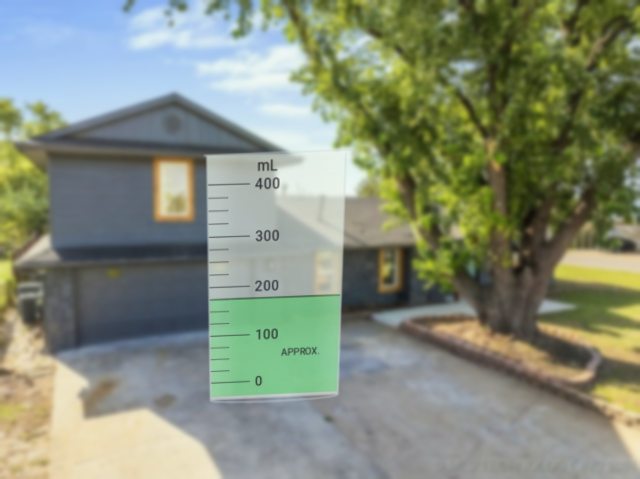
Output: 175 mL
